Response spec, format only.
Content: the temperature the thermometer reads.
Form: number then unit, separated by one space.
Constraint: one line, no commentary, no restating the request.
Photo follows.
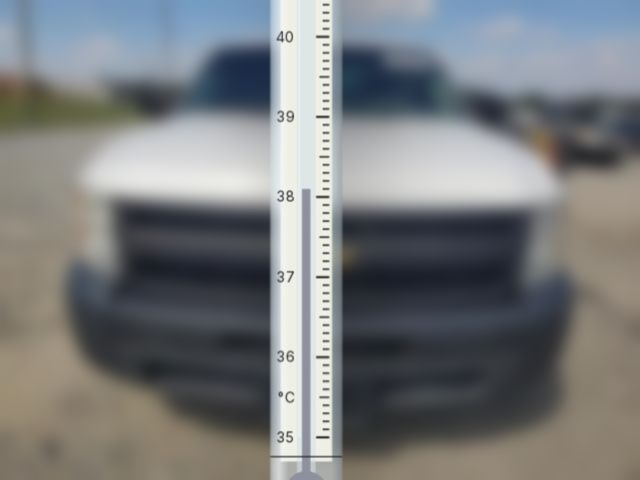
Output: 38.1 °C
